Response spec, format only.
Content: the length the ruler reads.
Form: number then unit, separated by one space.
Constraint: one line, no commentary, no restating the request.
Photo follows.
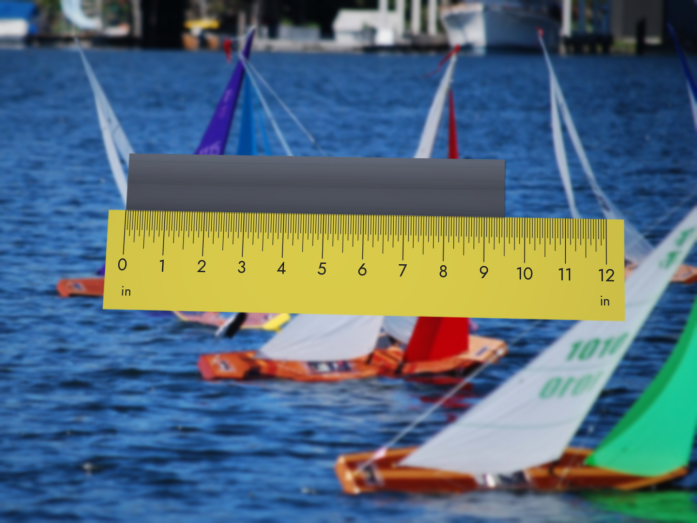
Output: 9.5 in
